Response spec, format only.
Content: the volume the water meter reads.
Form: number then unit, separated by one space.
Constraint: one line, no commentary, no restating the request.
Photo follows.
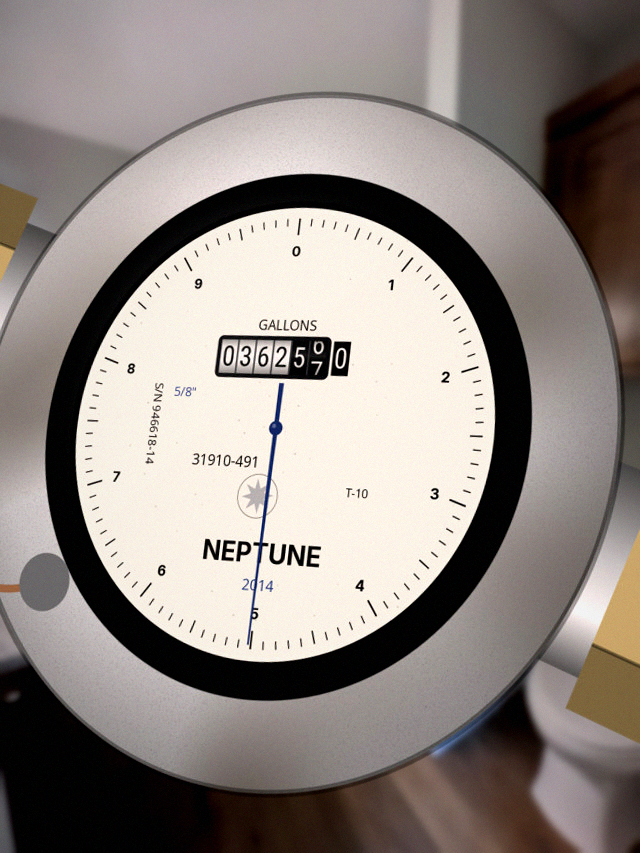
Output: 362565.0 gal
